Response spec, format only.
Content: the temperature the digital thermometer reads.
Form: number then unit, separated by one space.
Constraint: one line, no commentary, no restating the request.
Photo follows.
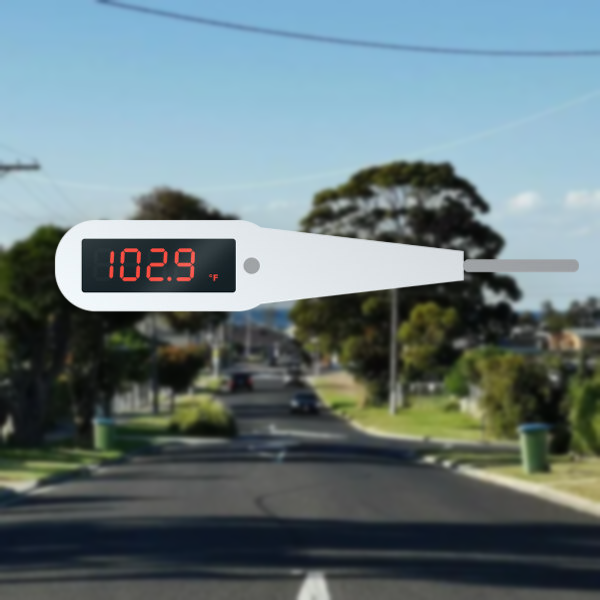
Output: 102.9 °F
